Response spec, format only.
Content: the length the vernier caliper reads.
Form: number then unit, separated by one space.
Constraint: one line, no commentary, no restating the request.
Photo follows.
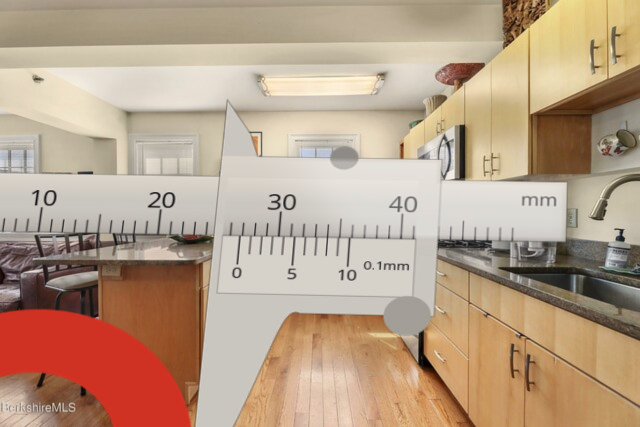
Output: 26.8 mm
